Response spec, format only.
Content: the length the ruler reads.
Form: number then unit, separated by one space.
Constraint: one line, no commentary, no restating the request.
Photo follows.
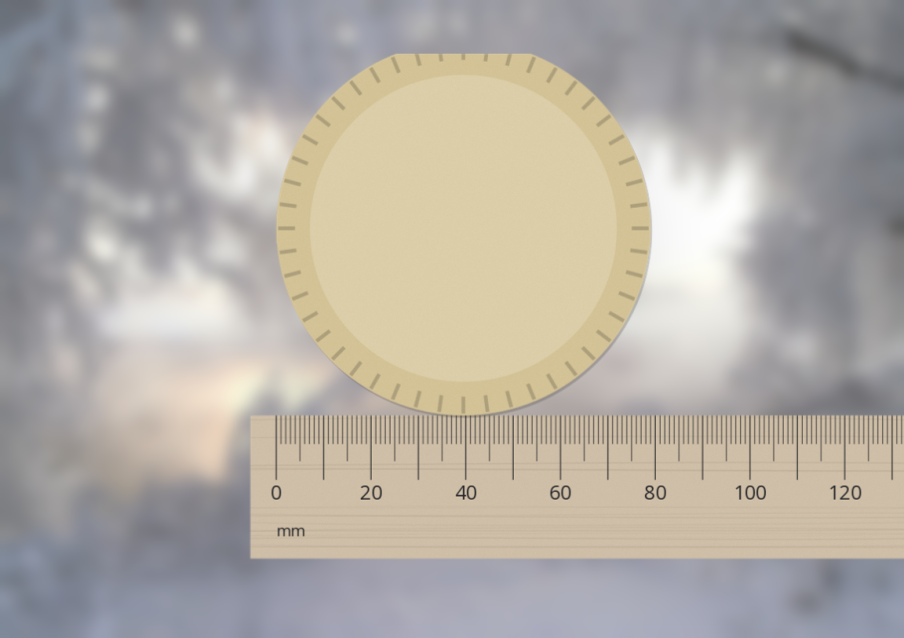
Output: 79 mm
